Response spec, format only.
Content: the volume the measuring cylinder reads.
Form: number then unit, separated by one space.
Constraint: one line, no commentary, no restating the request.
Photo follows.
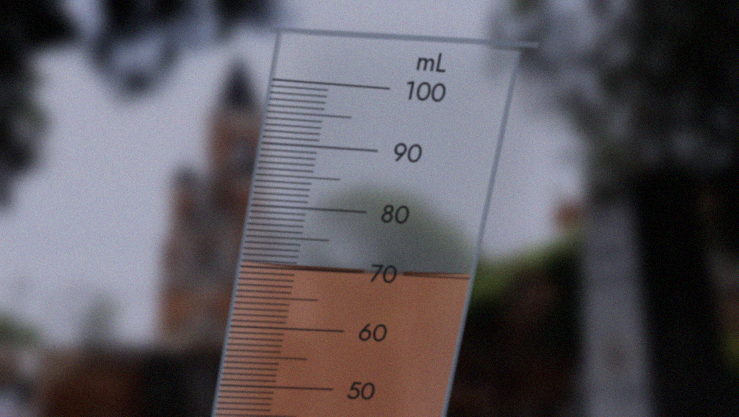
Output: 70 mL
